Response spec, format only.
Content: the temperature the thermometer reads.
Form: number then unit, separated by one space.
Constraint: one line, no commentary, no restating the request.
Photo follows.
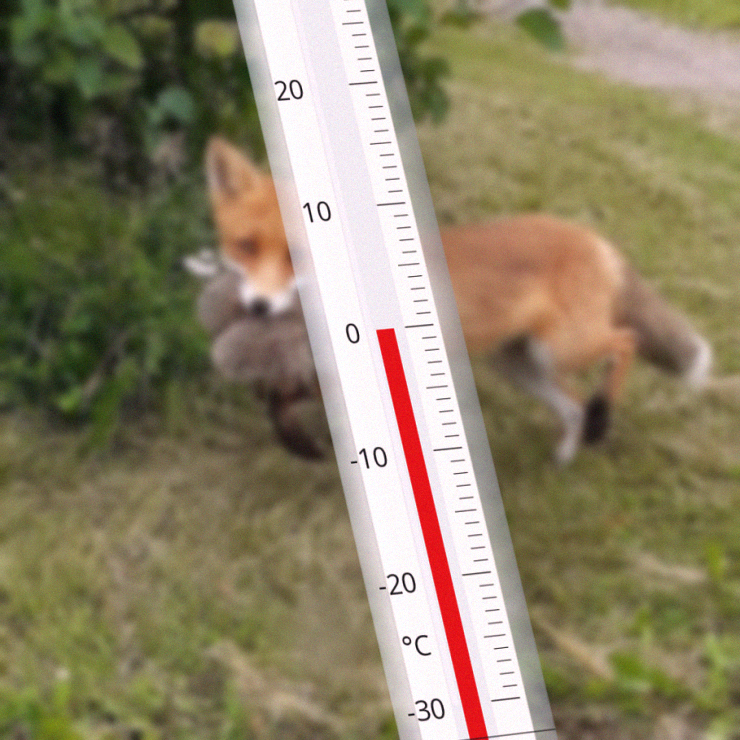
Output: 0 °C
